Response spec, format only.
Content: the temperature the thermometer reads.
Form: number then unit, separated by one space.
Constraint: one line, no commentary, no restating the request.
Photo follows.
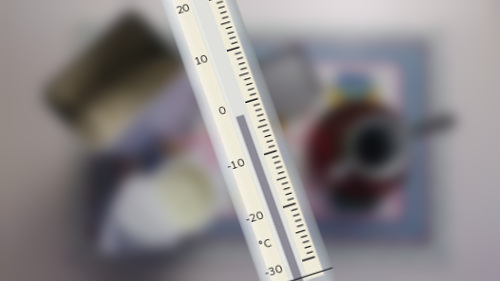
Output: -2 °C
